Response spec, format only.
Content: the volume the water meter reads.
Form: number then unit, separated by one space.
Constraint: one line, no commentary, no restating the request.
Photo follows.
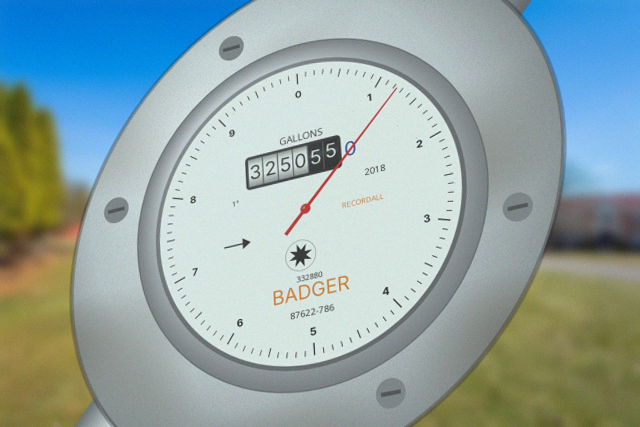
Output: 3250551.2 gal
